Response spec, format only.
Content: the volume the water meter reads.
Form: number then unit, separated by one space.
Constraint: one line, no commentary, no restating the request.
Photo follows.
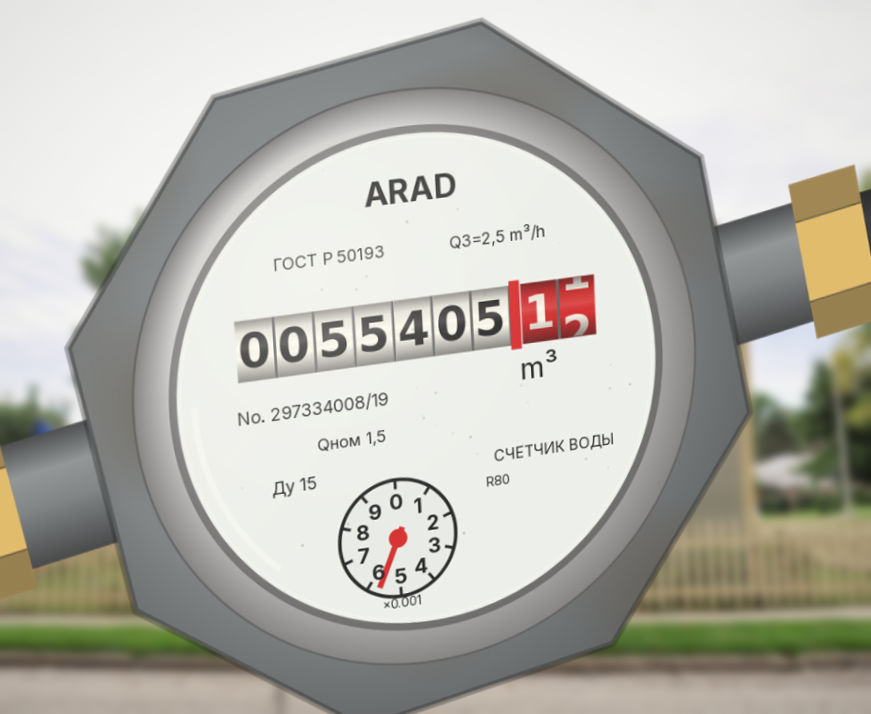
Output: 55405.115 m³
